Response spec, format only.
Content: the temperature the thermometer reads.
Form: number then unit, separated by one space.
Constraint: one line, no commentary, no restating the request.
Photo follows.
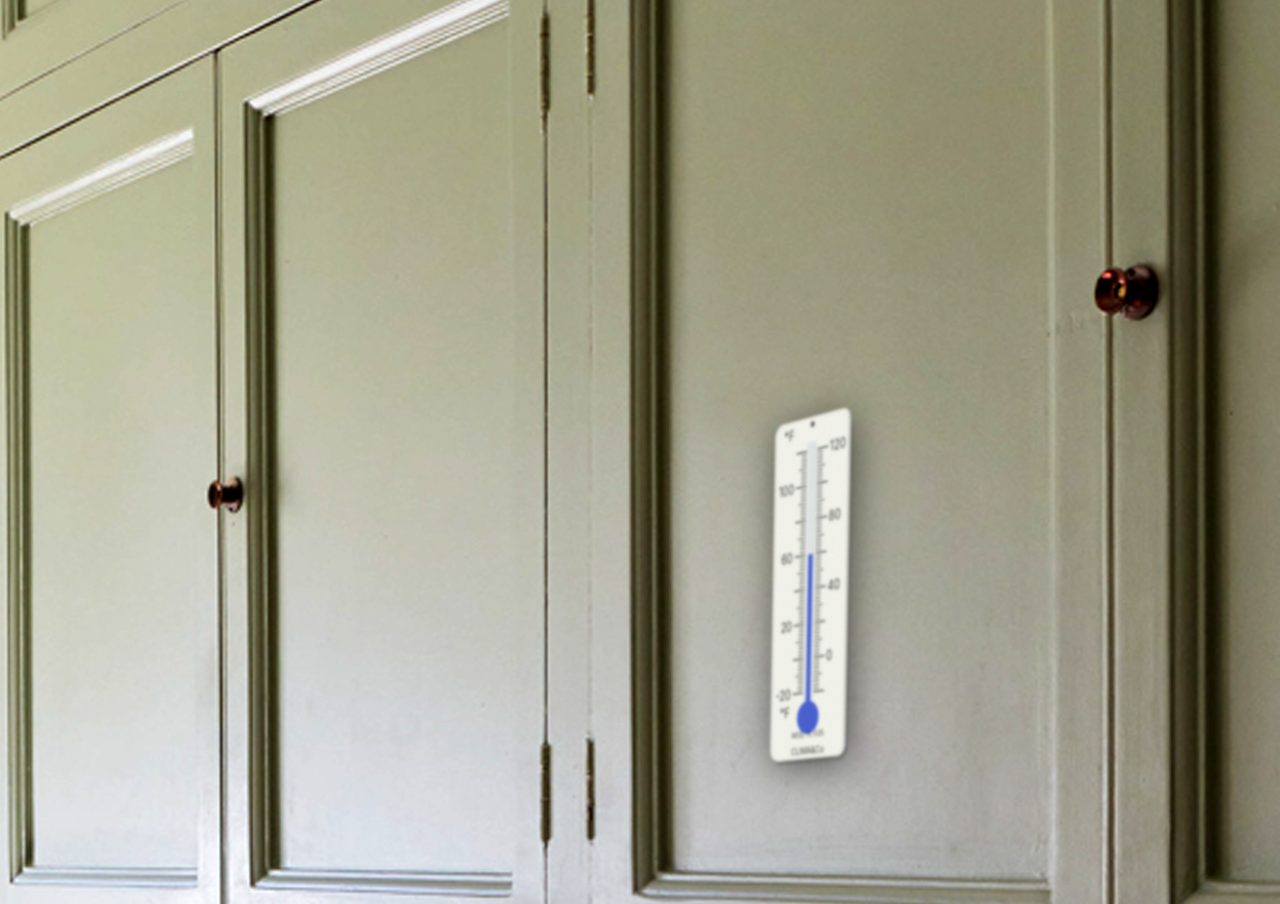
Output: 60 °F
